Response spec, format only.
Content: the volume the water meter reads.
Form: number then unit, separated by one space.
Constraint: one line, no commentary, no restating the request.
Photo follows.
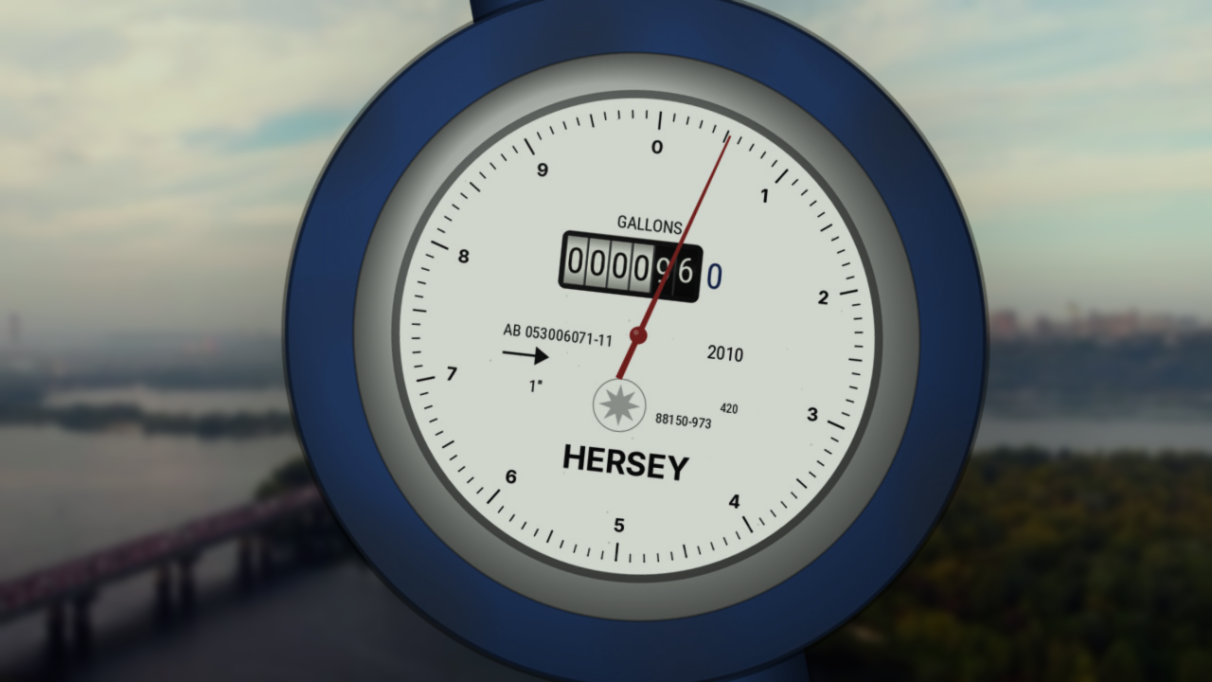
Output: 960.5 gal
